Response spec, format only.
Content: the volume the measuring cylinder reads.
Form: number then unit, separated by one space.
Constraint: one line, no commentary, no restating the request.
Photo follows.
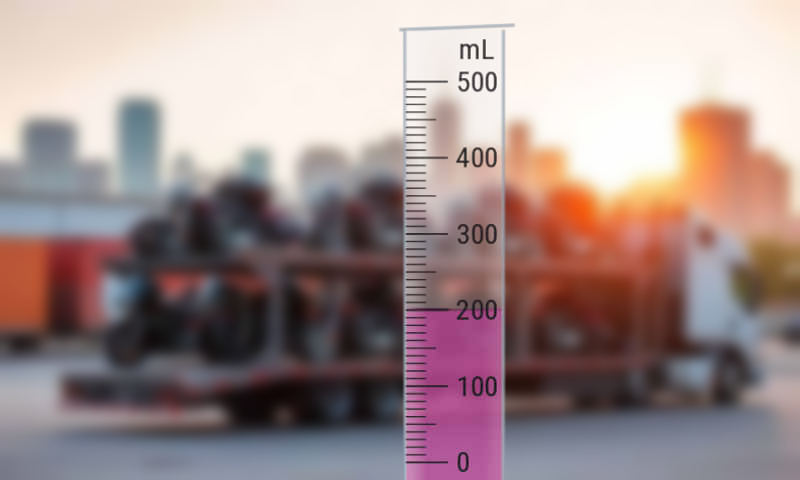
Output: 200 mL
